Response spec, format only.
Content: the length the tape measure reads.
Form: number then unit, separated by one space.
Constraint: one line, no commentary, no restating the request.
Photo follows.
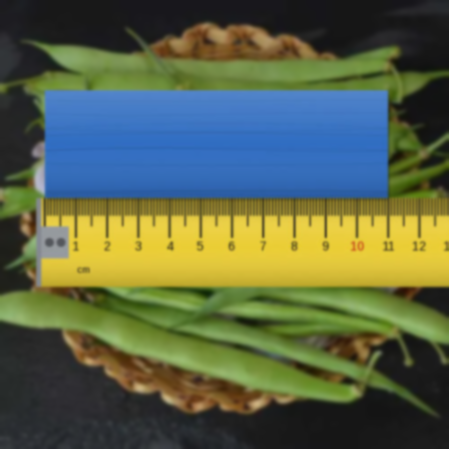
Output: 11 cm
